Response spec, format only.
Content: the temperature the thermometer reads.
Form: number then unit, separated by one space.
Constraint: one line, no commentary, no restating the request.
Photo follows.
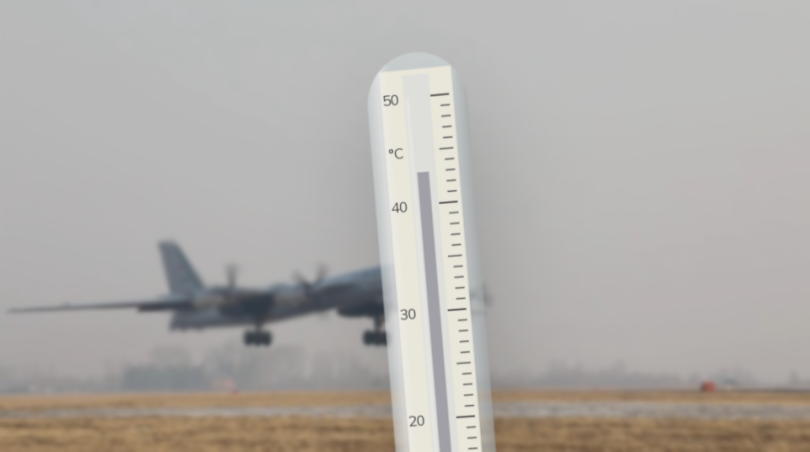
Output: 43 °C
